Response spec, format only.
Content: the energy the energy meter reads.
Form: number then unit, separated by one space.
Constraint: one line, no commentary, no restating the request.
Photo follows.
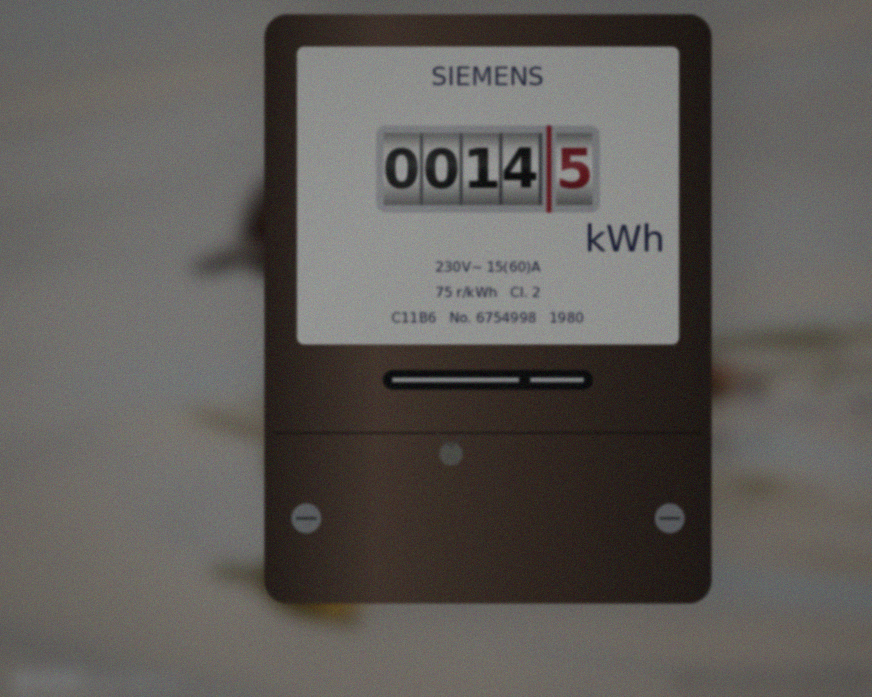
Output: 14.5 kWh
